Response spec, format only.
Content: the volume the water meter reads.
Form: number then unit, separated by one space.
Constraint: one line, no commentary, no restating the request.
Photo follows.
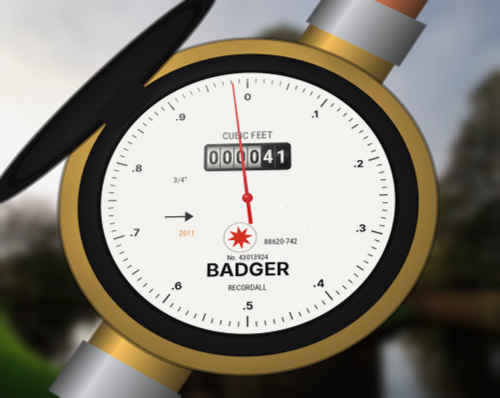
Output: 40.98 ft³
